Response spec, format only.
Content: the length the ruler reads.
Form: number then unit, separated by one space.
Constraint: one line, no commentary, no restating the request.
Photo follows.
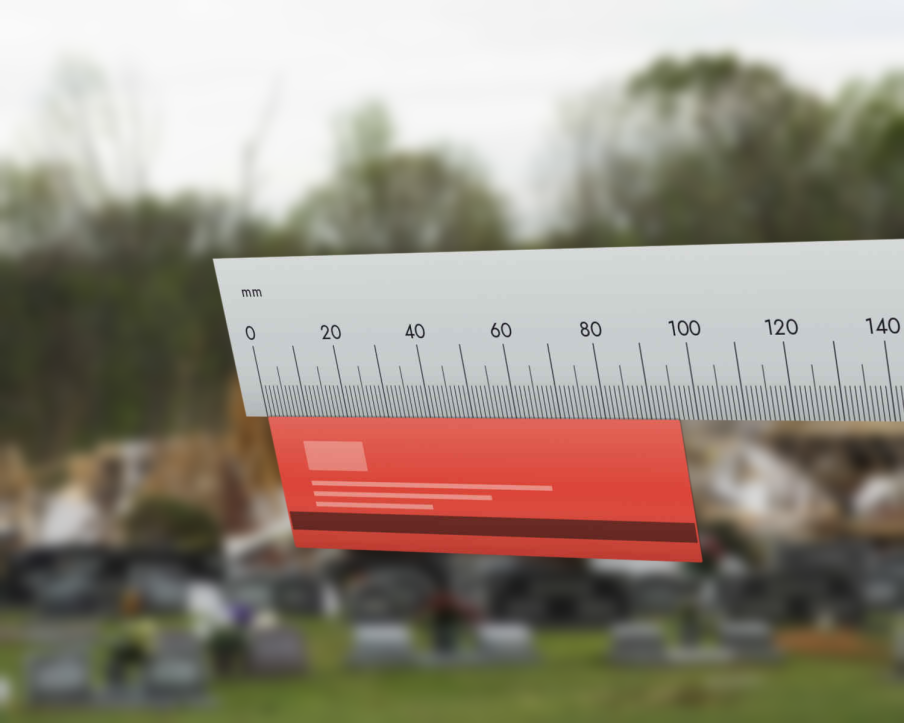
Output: 96 mm
